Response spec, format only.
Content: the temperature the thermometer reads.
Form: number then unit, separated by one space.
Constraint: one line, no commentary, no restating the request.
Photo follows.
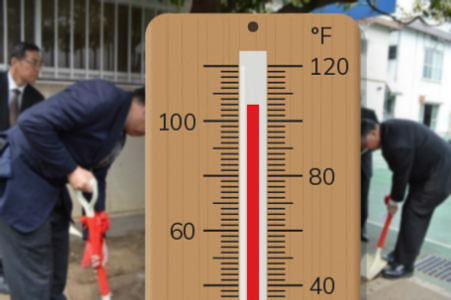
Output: 106 °F
